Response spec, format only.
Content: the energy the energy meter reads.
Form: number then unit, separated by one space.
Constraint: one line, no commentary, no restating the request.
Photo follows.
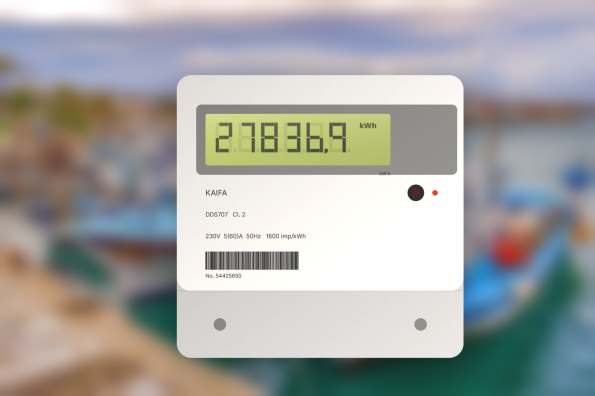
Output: 27836.9 kWh
